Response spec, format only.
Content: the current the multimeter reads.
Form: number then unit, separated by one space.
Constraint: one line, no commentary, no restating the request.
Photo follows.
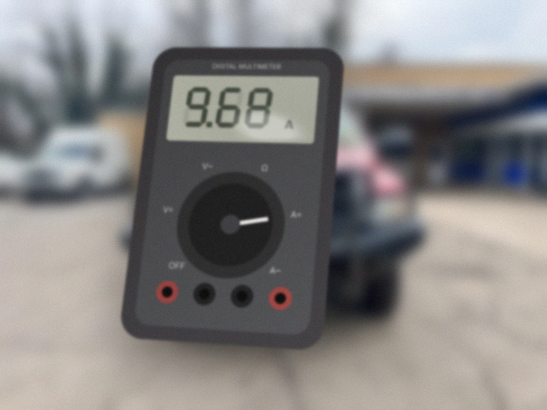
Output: 9.68 A
